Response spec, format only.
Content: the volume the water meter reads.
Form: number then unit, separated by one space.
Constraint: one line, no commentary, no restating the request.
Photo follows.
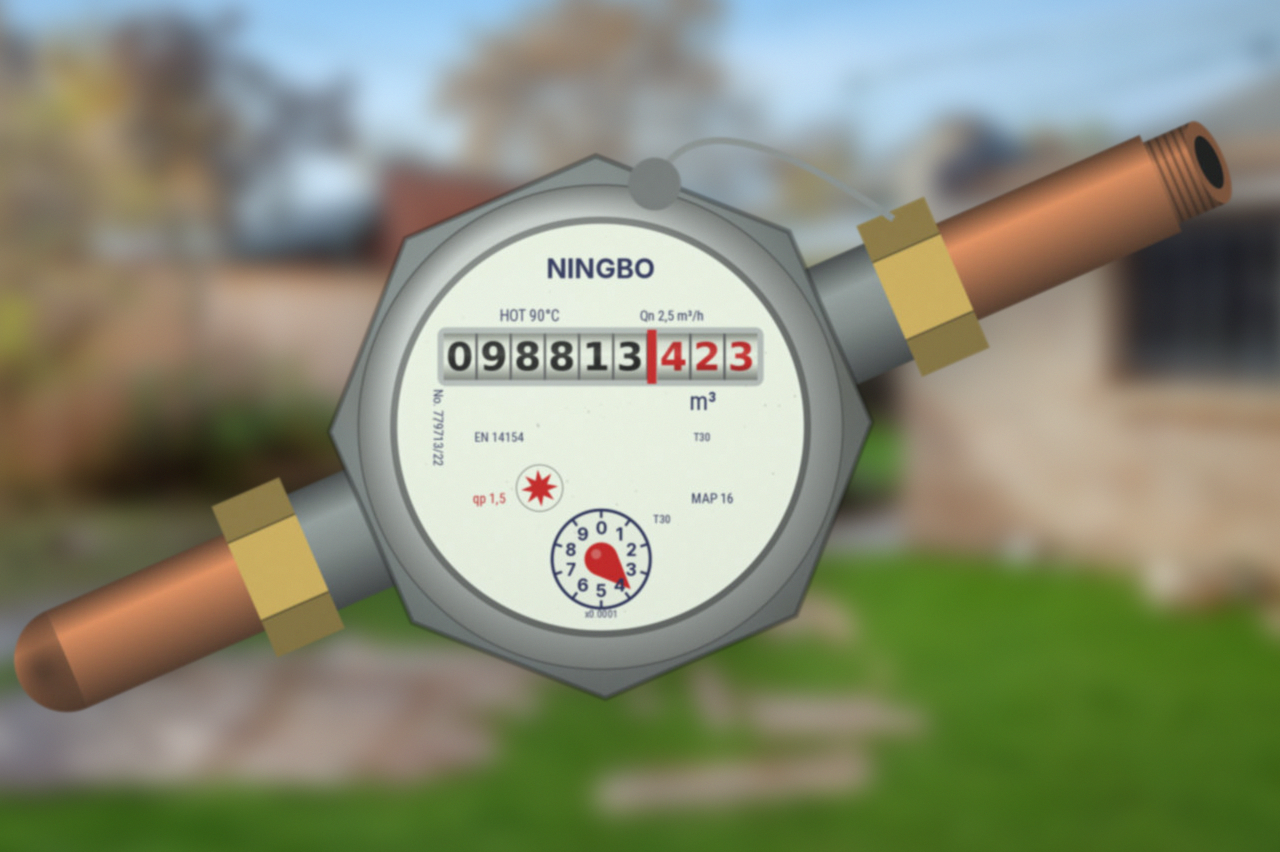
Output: 98813.4233 m³
